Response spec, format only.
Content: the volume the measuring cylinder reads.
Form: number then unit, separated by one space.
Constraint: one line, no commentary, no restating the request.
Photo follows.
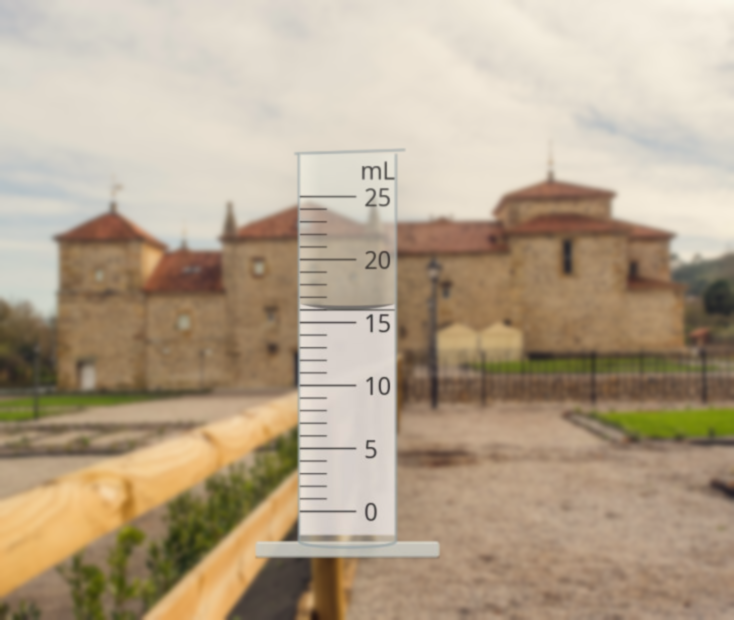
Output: 16 mL
